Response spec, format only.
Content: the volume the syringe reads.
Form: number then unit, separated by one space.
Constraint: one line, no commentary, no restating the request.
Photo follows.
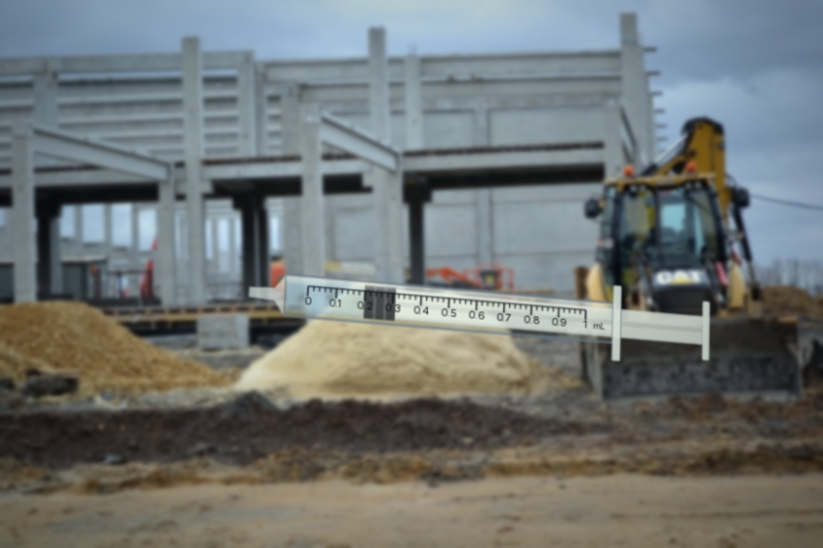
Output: 0.2 mL
